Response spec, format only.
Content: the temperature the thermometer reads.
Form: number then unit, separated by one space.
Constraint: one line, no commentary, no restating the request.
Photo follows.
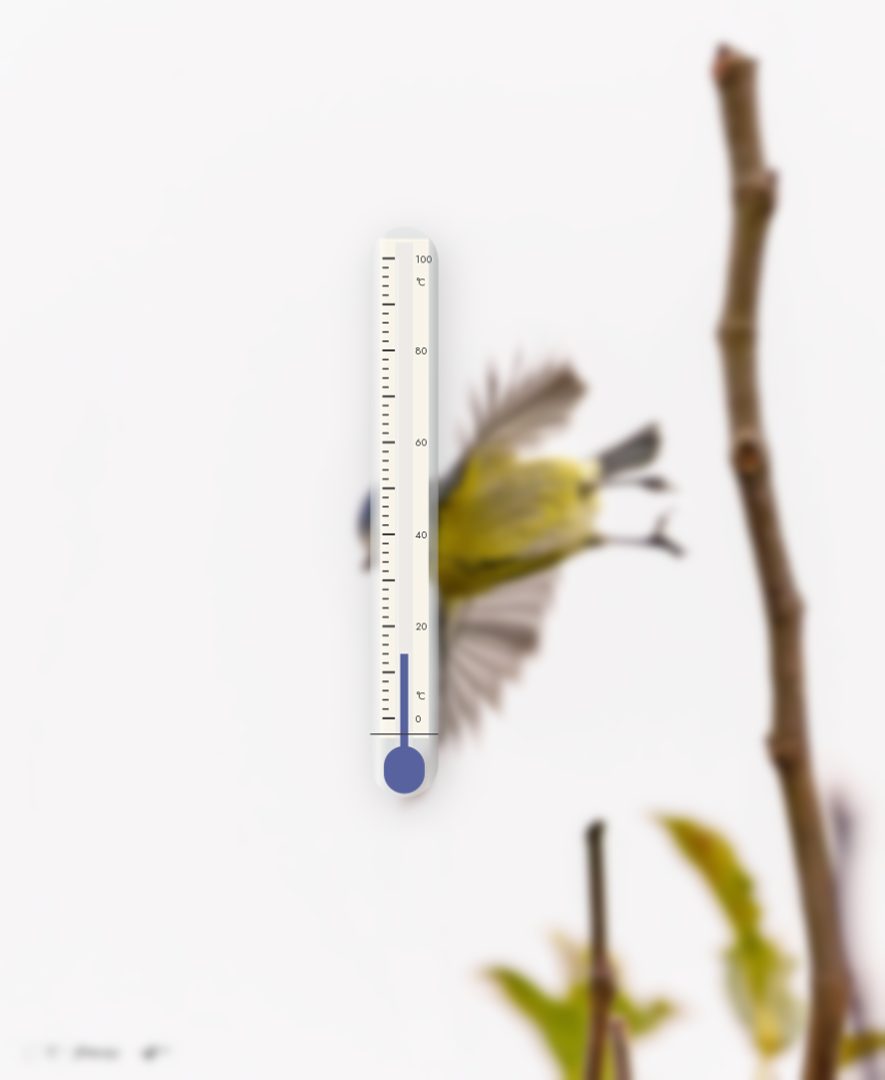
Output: 14 °C
